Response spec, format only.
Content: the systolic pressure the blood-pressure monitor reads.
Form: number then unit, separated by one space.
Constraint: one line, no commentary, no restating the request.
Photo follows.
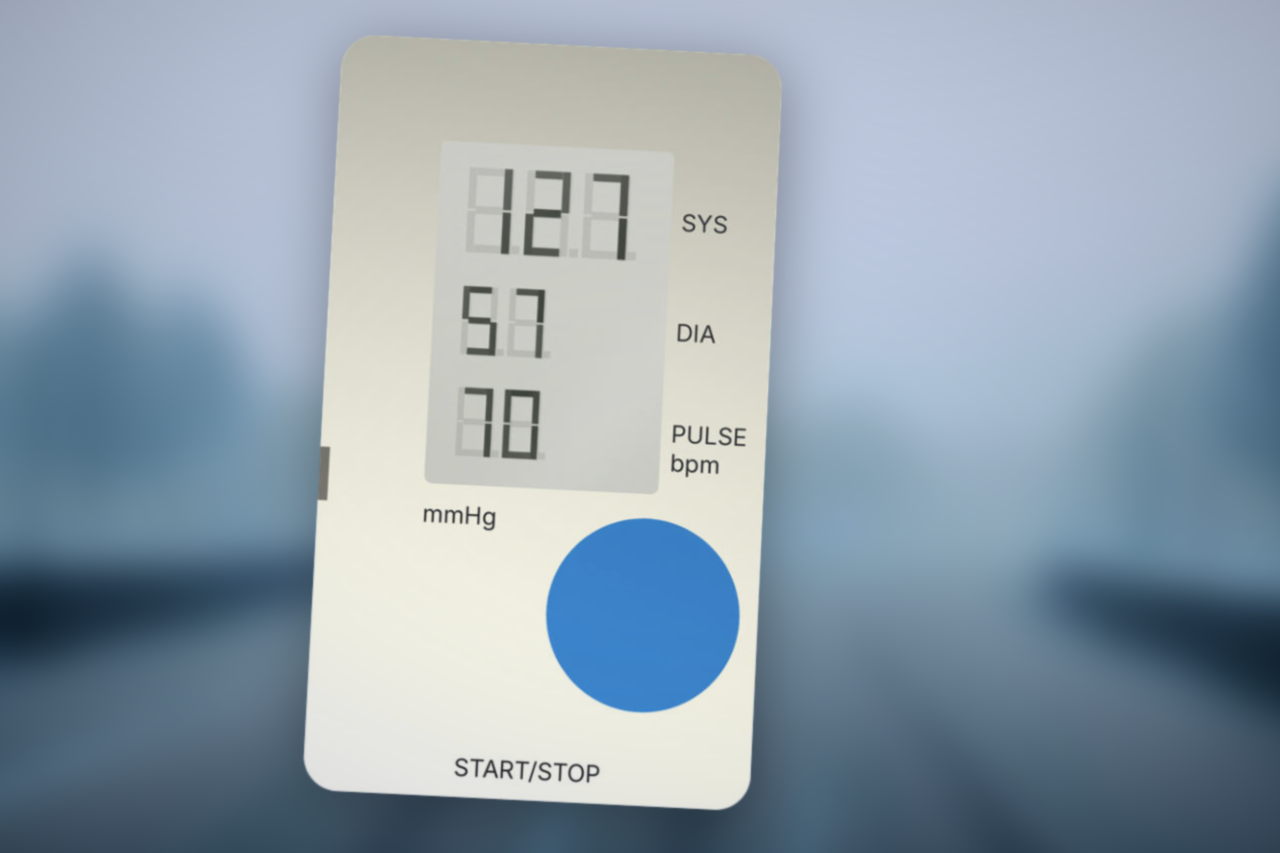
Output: 127 mmHg
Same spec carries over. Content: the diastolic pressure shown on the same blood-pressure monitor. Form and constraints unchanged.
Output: 57 mmHg
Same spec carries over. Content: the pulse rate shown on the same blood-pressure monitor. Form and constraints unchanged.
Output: 70 bpm
